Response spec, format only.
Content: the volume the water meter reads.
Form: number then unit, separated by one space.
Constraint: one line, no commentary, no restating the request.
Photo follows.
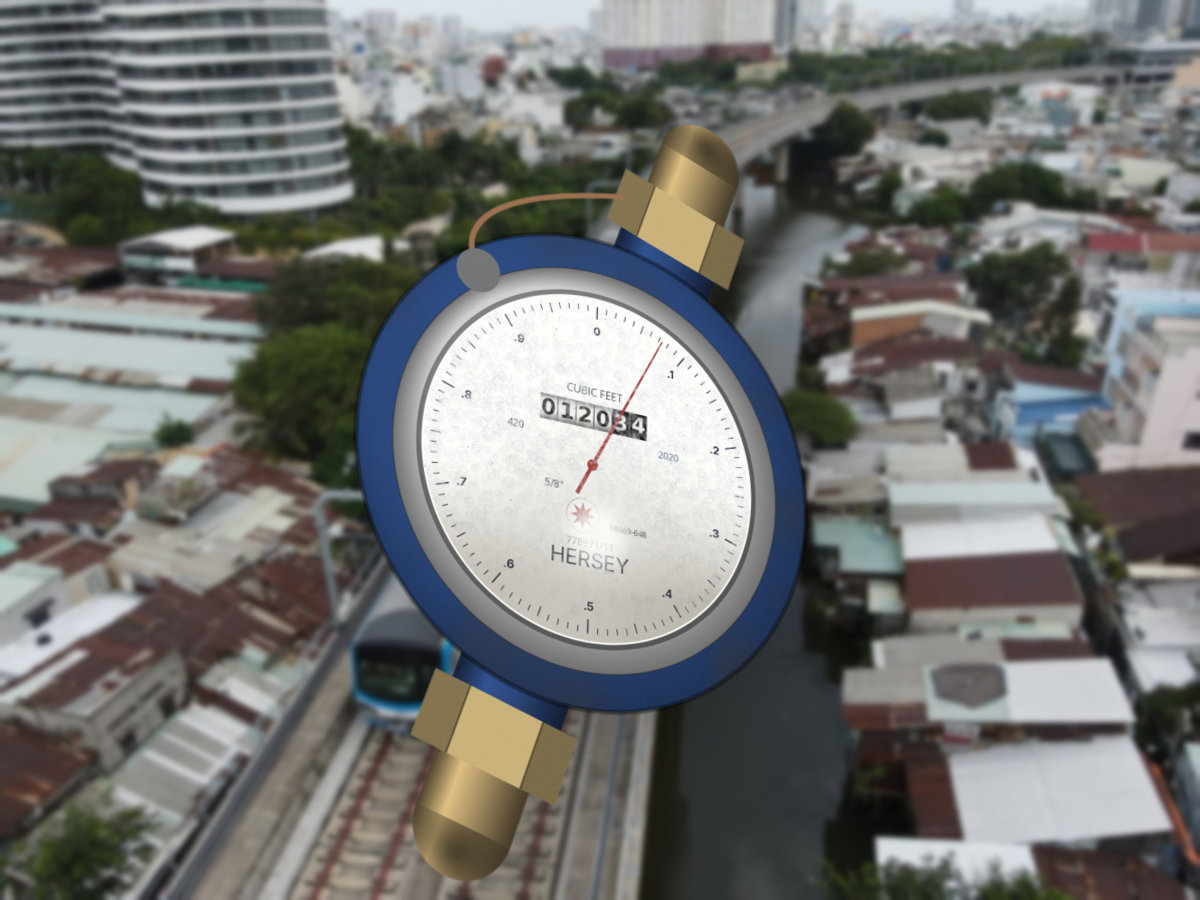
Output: 12034.07 ft³
